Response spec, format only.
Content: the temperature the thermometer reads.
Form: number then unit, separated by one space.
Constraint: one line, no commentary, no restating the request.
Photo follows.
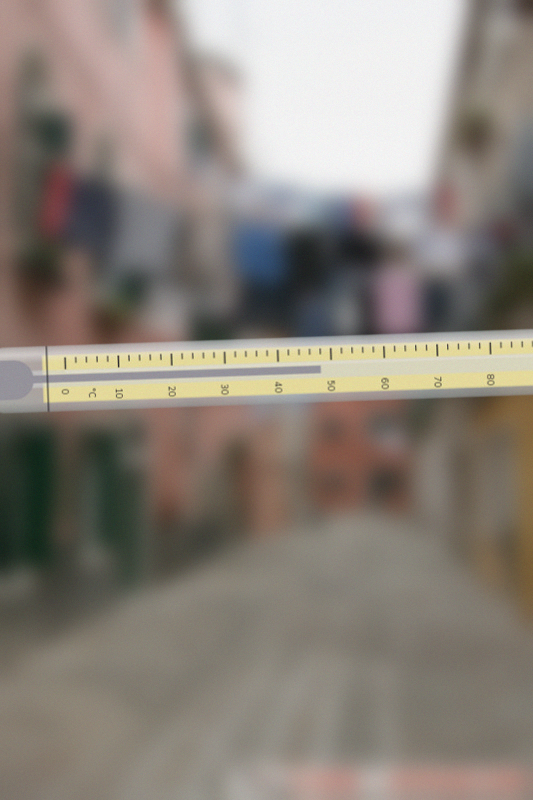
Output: 48 °C
